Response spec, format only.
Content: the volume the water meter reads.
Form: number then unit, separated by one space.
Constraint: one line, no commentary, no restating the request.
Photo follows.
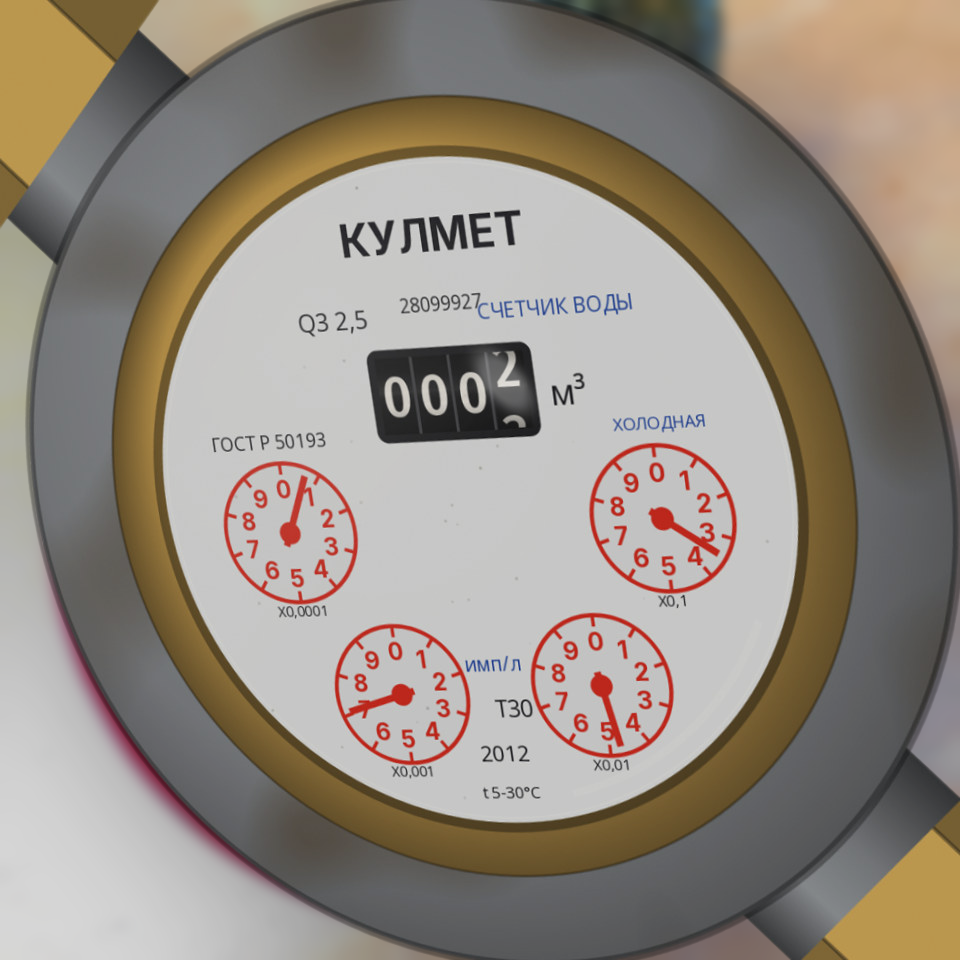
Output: 2.3470 m³
